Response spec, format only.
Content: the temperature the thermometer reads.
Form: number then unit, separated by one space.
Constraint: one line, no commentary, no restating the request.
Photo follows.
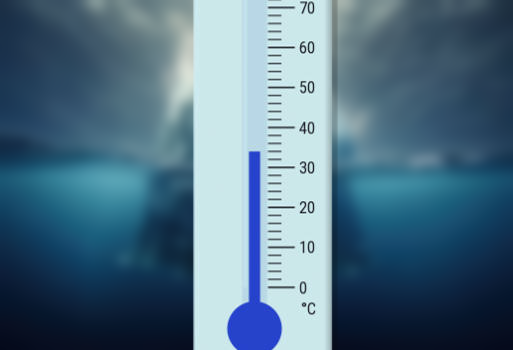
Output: 34 °C
